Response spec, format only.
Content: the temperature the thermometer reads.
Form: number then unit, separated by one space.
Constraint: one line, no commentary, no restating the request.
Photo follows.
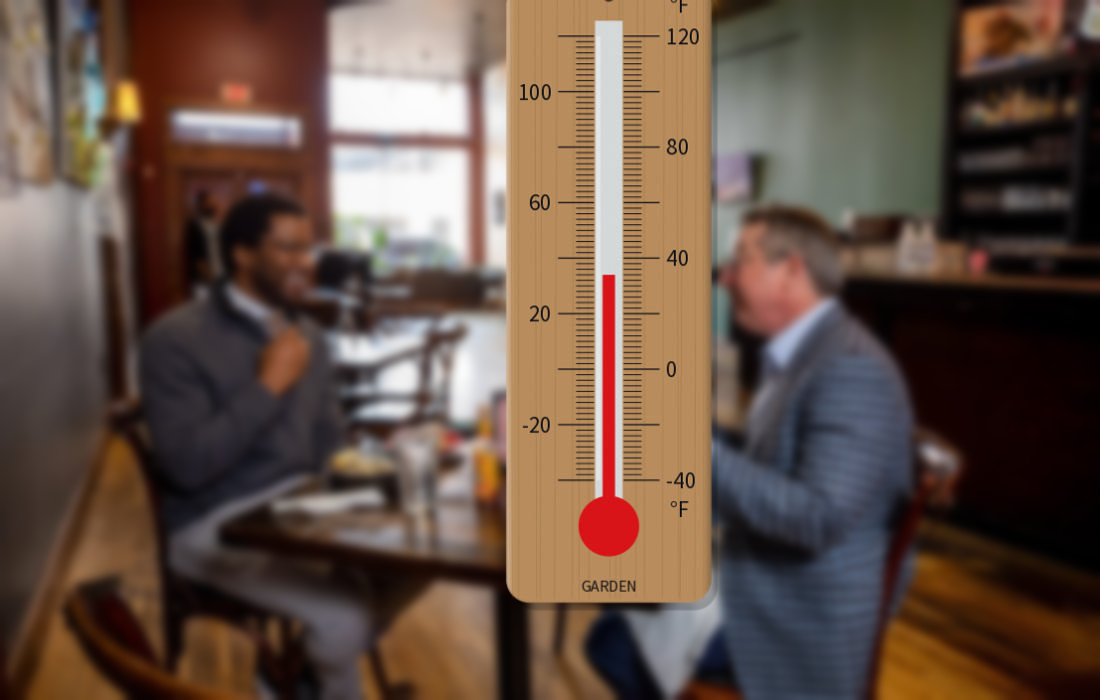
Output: 34 °F
